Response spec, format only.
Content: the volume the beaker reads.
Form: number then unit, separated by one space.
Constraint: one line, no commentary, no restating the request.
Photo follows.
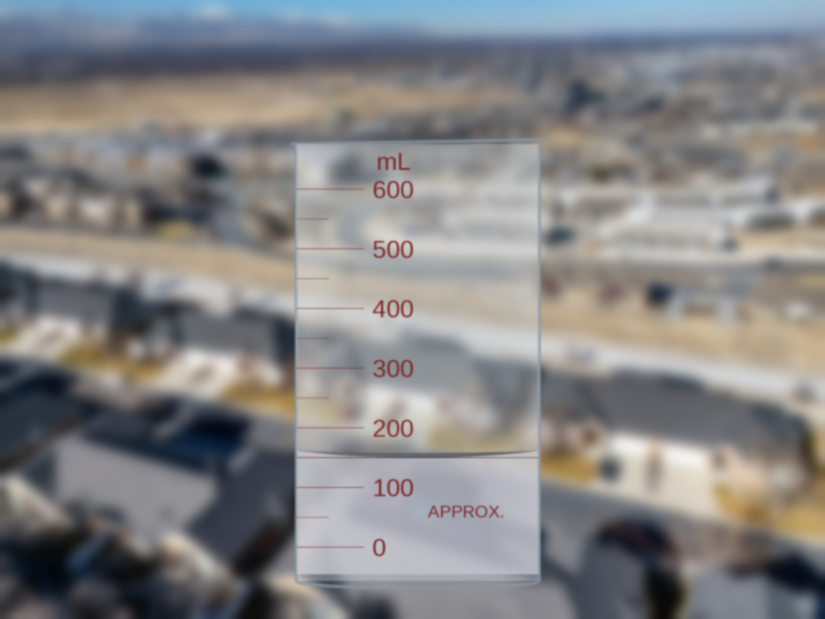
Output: 150 mL
